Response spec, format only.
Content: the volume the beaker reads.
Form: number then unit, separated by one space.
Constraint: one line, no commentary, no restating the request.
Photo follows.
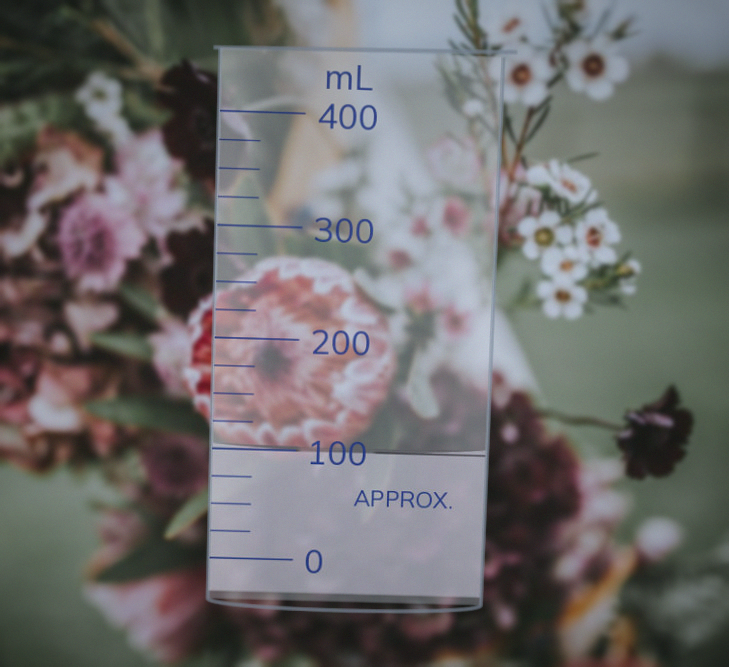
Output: 100 mL
